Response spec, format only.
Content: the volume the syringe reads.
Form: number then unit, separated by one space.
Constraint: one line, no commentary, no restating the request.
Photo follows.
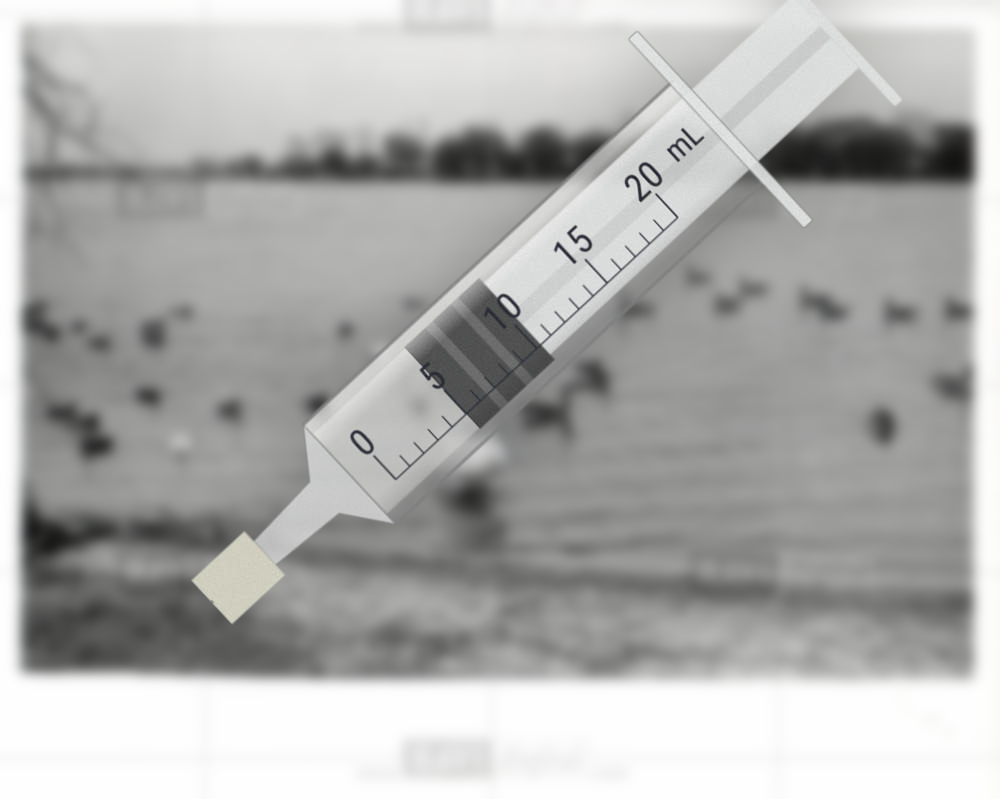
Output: 5 mL
